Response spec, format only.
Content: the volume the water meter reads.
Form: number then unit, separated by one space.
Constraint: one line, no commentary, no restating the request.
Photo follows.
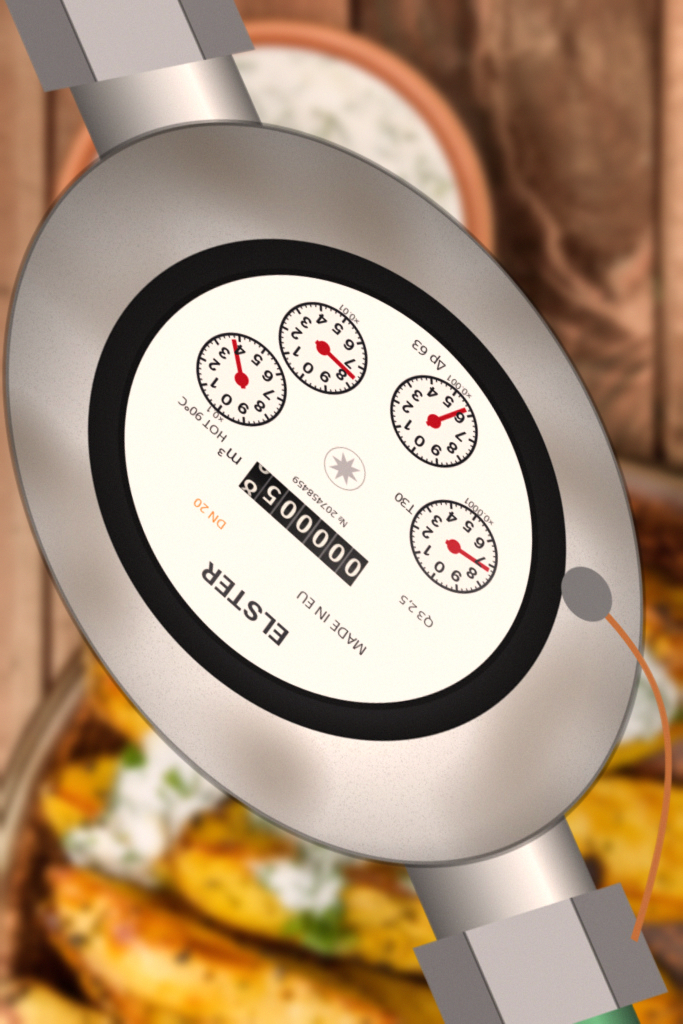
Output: 58.3757 m³
